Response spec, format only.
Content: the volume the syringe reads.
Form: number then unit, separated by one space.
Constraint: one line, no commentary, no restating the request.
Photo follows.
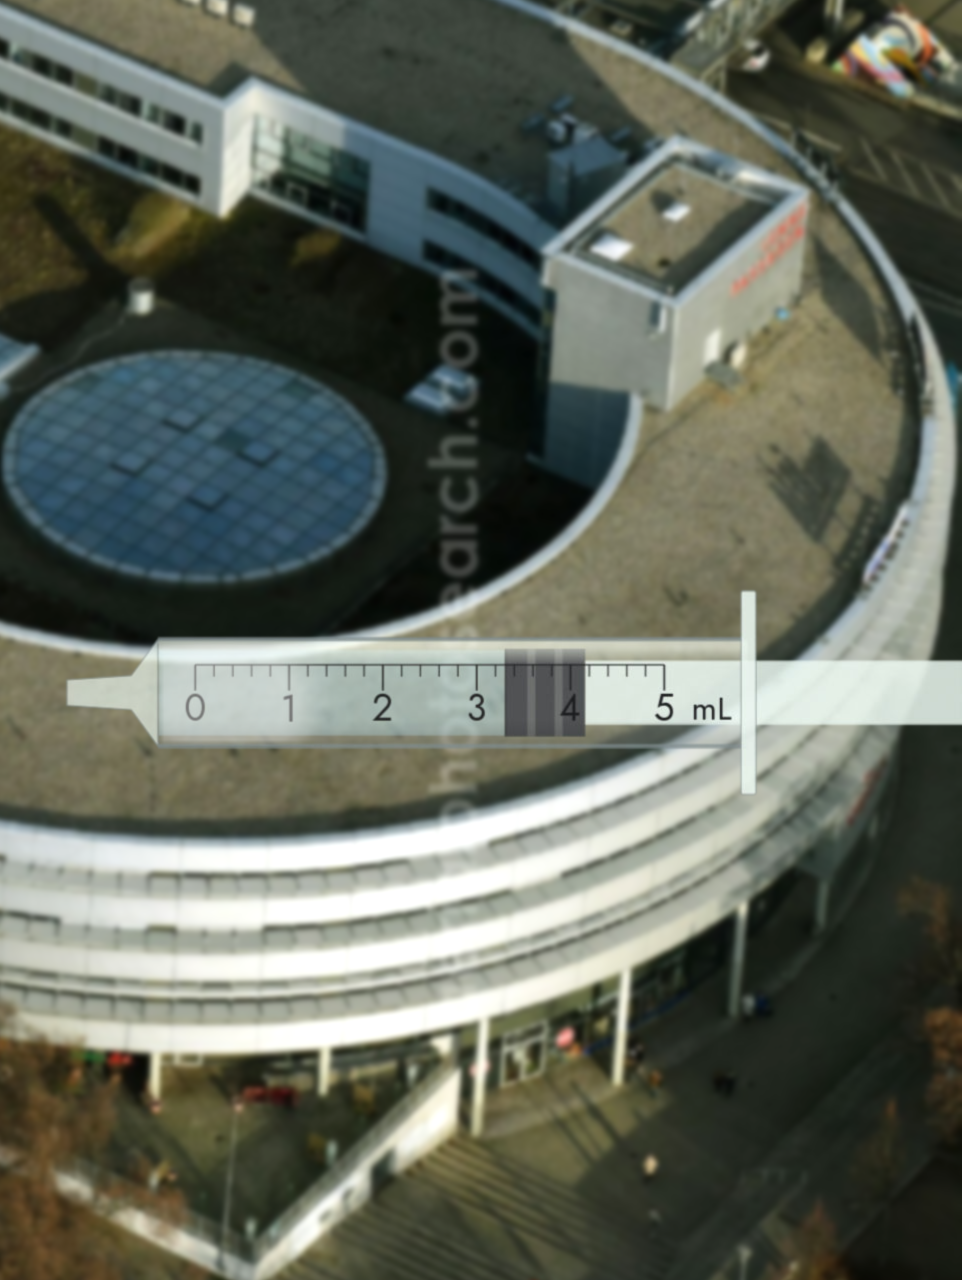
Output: 3.3 mL
